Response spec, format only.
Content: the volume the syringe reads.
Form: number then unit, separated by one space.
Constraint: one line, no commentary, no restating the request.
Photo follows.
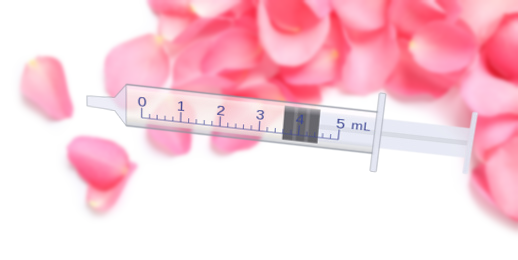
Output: 3.6 mL
